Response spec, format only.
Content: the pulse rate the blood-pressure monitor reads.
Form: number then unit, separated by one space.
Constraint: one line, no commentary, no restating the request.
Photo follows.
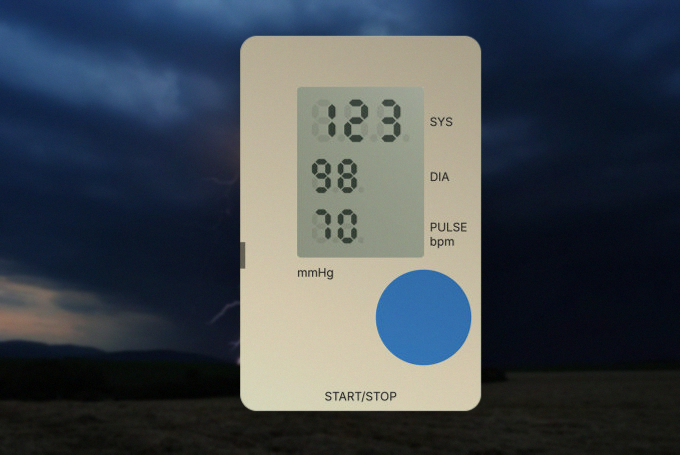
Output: 70 bpm
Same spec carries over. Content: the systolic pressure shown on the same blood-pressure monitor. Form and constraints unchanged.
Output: 123 mmHg
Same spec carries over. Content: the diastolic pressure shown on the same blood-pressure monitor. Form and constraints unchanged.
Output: 98 mmHg
